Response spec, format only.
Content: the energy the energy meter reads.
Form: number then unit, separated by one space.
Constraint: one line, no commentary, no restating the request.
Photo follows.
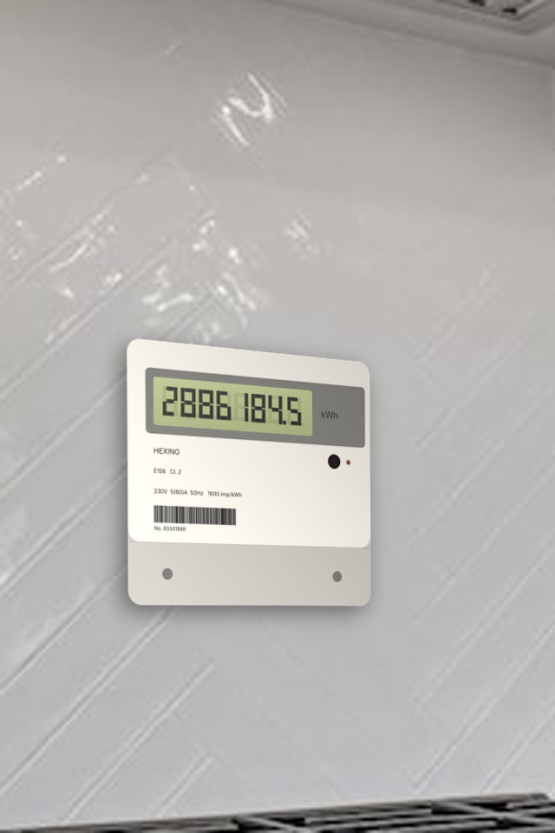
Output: 2886184.5 kWh
